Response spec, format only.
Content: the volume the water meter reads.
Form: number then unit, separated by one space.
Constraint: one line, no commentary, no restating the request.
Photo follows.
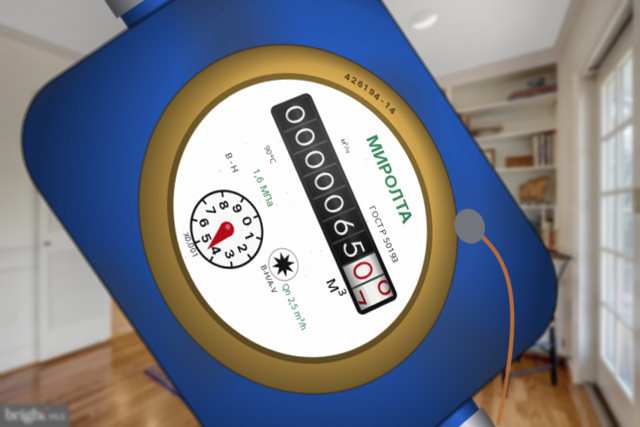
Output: 65.064 m³
